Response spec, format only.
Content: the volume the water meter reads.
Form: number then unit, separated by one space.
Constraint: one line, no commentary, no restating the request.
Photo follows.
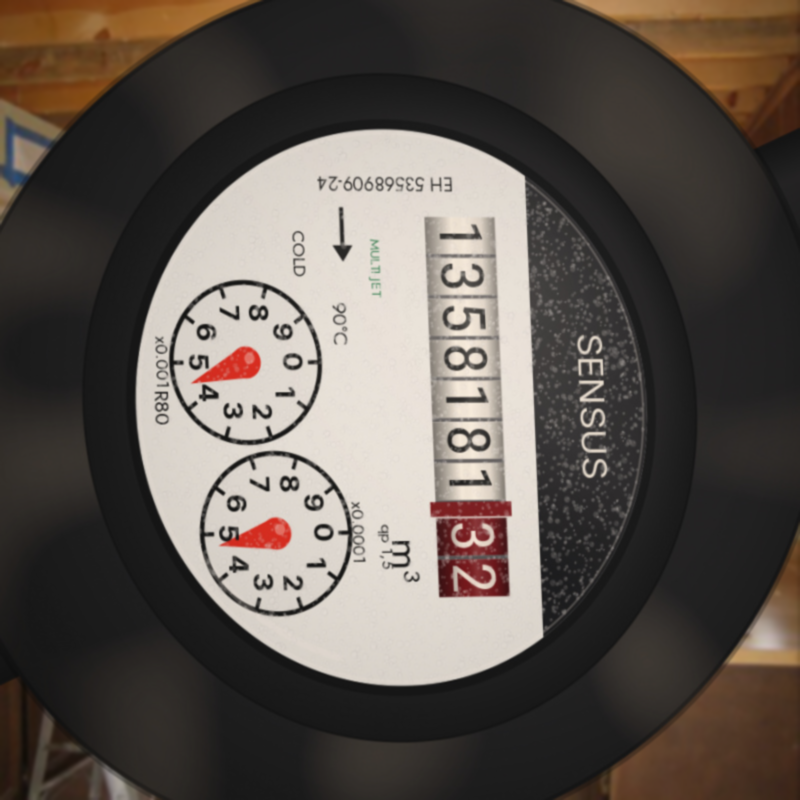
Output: 1358181.3244 m³
